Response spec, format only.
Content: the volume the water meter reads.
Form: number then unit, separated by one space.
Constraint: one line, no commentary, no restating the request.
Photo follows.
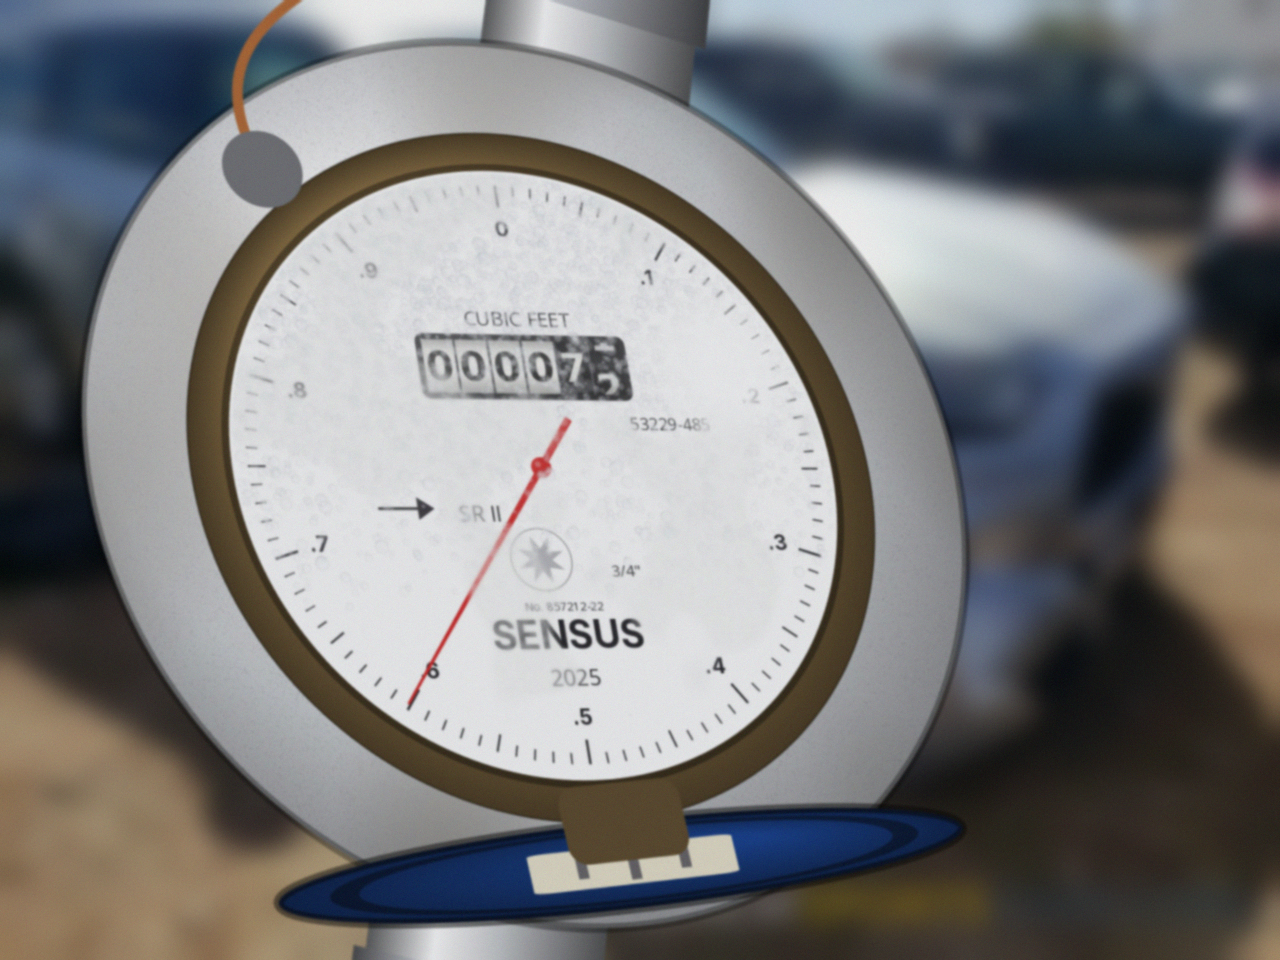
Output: 71.60 ft³
